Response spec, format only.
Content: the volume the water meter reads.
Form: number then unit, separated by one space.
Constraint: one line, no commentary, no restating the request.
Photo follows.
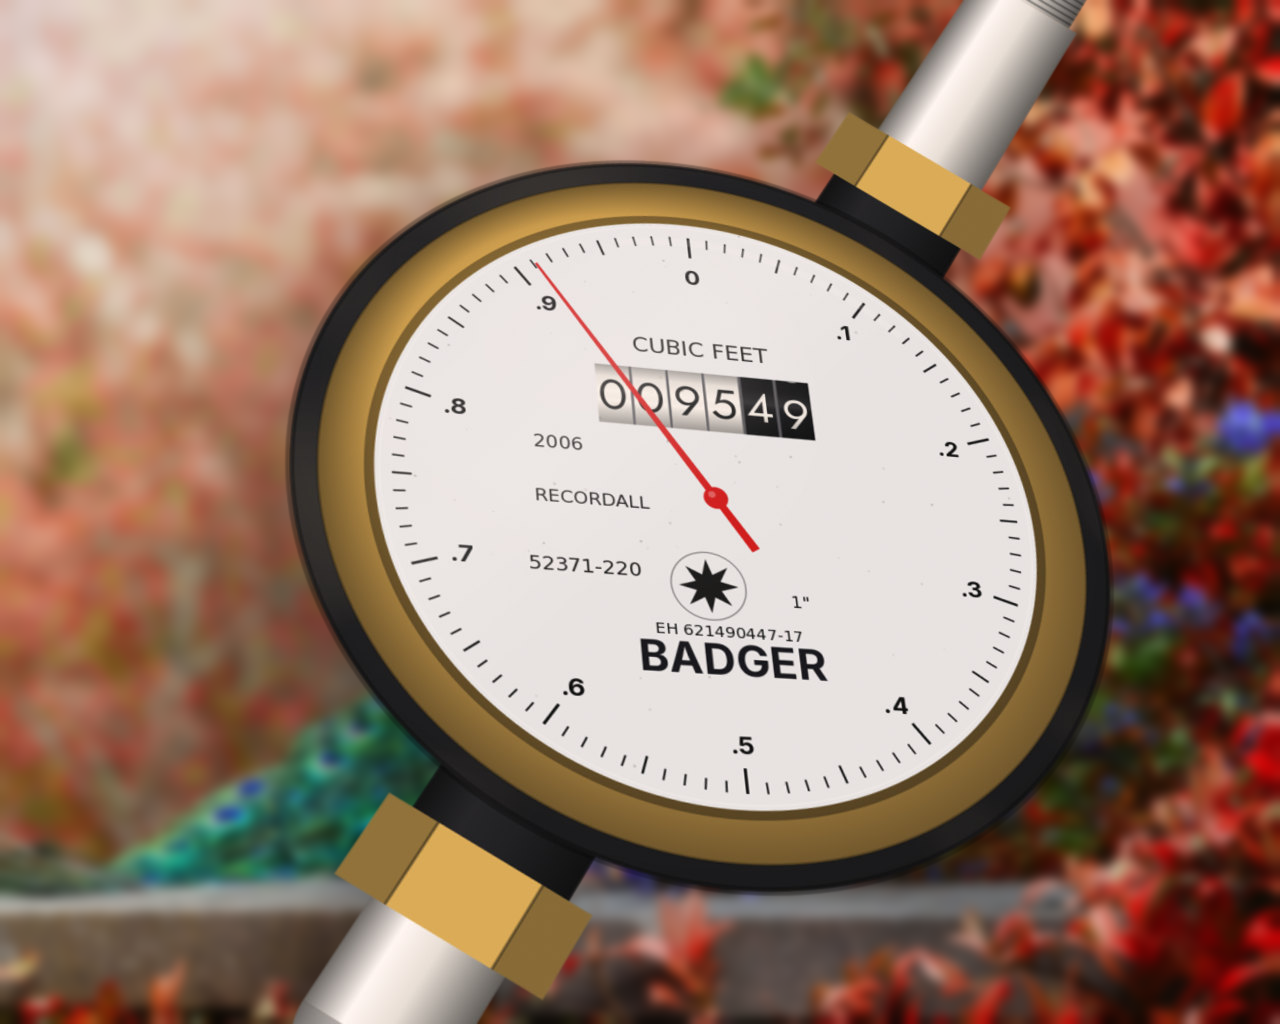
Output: 9548.91 ft³
